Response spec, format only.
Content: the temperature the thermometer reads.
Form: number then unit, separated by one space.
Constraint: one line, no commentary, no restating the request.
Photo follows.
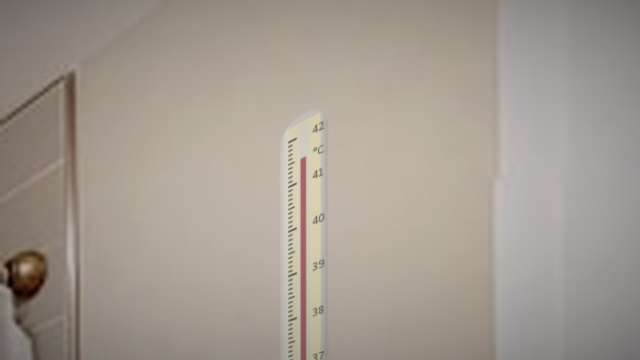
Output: 41.5 °C
